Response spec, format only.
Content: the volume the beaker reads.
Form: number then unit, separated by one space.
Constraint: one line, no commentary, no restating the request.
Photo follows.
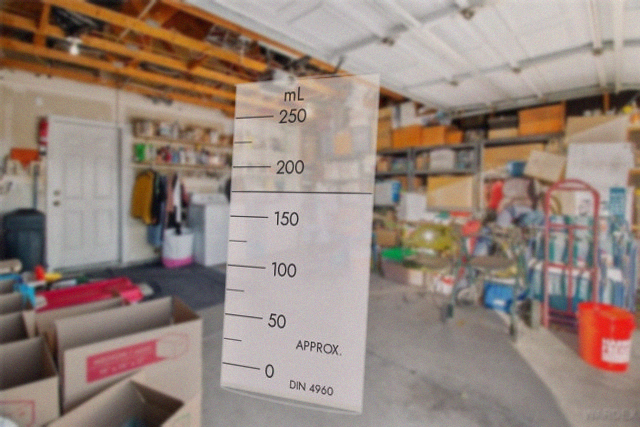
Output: 175 mL
